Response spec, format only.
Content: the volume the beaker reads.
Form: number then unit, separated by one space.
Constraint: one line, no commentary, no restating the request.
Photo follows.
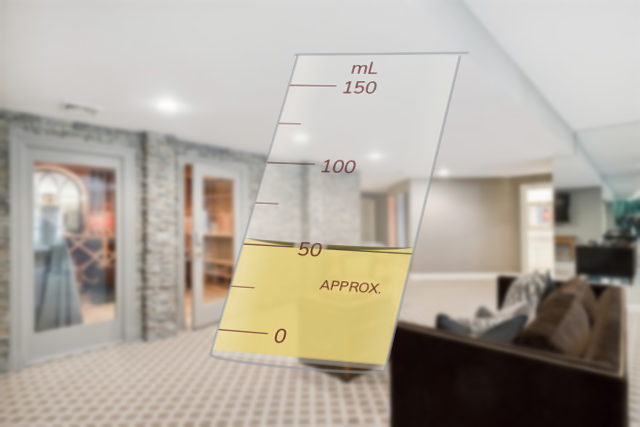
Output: 50 mL
